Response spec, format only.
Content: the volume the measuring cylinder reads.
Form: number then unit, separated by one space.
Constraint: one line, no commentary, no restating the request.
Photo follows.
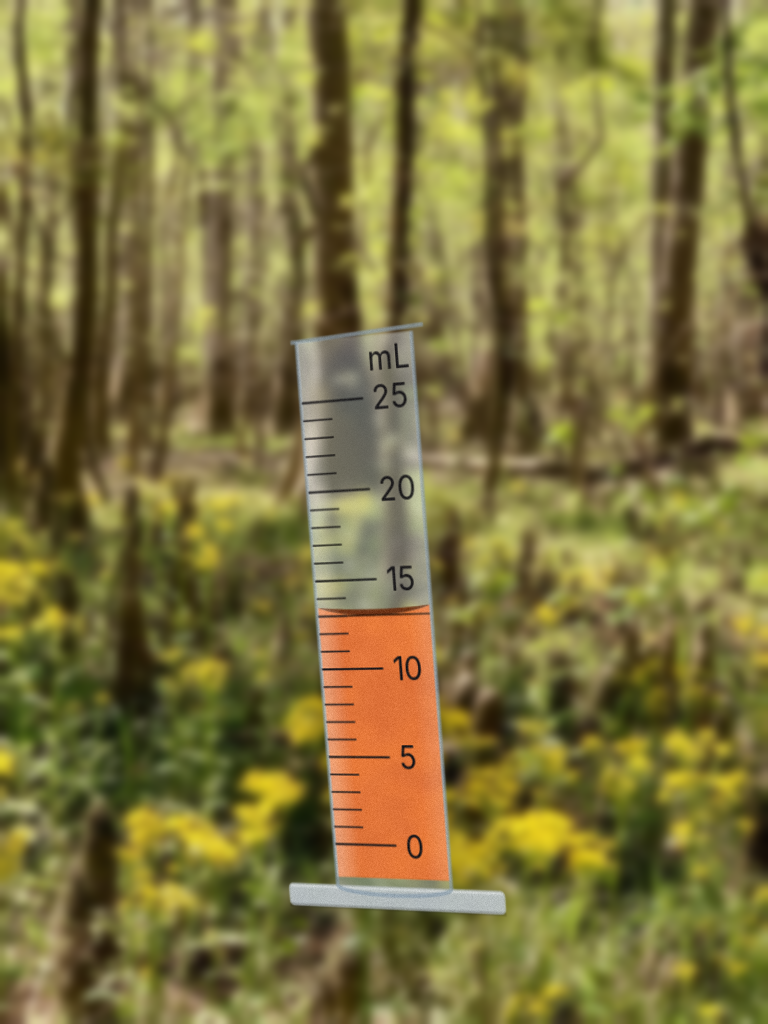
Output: 13 mL
